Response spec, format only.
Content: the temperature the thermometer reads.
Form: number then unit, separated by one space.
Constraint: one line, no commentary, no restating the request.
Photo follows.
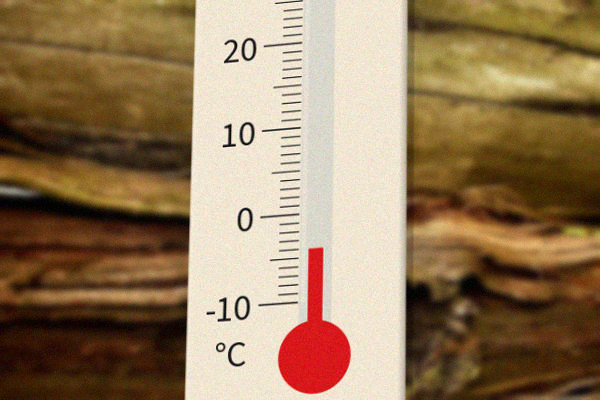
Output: -4 °C
